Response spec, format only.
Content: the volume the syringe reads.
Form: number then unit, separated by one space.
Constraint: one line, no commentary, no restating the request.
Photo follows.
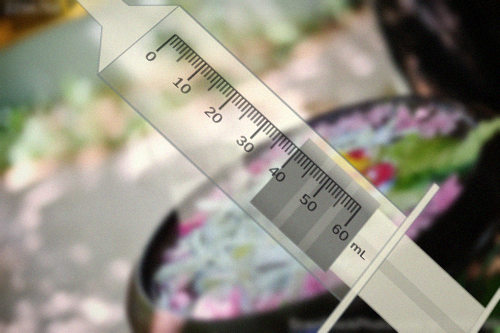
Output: 40 mL
